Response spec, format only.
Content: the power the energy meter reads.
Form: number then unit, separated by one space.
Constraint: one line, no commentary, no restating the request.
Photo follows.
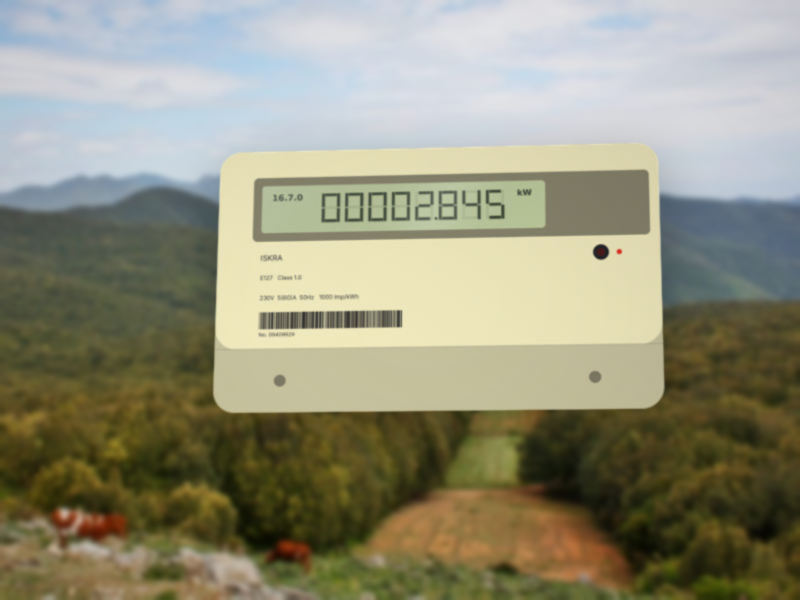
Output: 2.845 kW
